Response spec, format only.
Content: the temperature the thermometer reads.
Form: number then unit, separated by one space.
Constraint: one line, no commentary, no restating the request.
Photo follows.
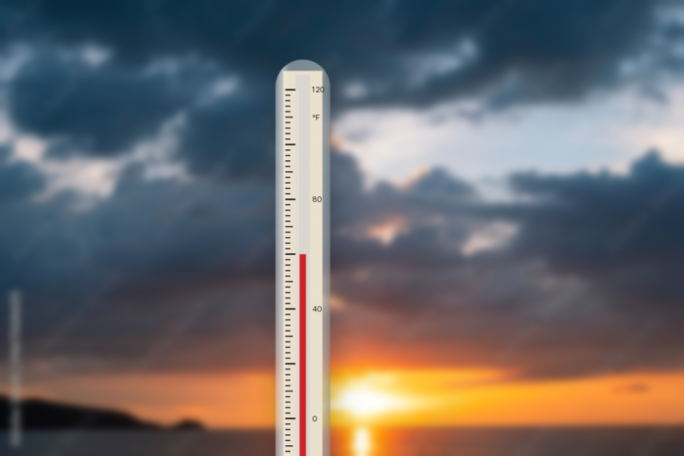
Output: 60 °F
